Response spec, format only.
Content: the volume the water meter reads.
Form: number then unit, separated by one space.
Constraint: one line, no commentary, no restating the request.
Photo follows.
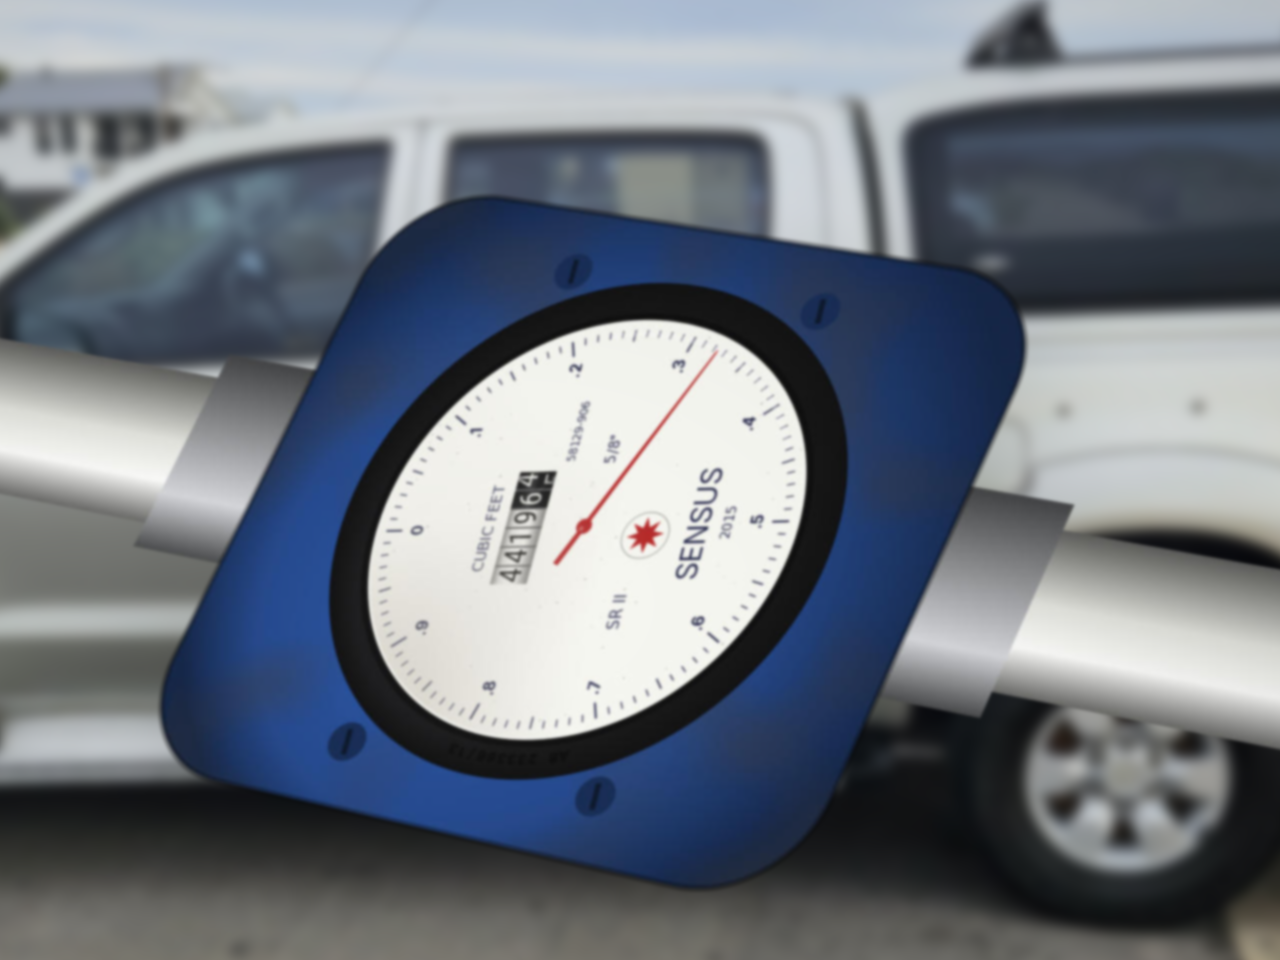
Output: 441964.32 ft³
